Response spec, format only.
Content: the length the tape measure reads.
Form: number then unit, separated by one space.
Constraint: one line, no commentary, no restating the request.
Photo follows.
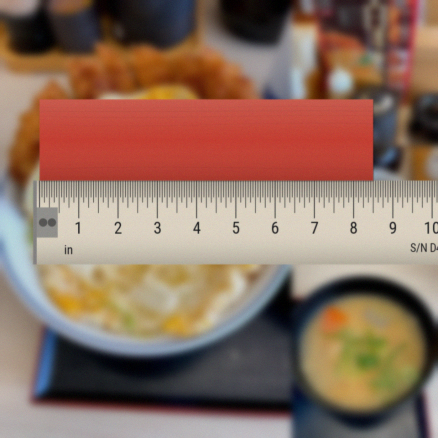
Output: 8.5 in
